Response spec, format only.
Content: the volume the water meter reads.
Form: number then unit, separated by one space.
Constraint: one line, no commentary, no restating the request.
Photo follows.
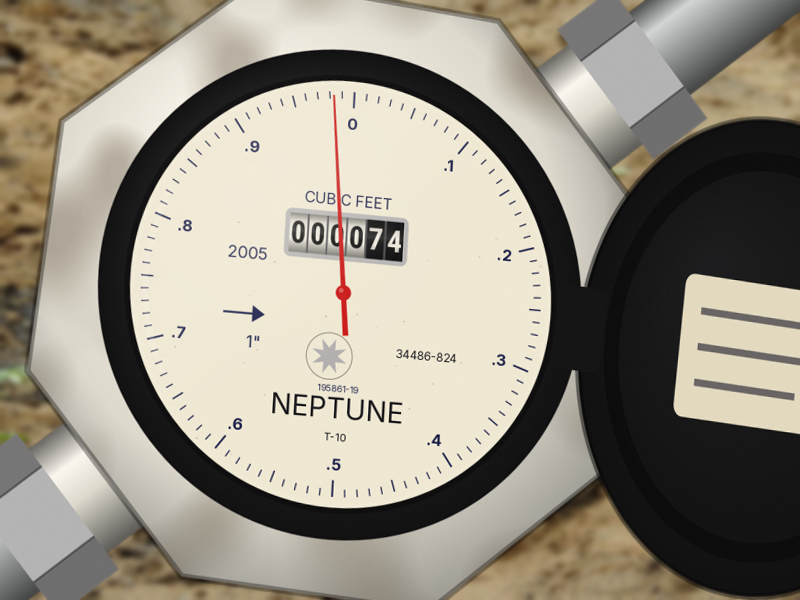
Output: 73.98 ft³
